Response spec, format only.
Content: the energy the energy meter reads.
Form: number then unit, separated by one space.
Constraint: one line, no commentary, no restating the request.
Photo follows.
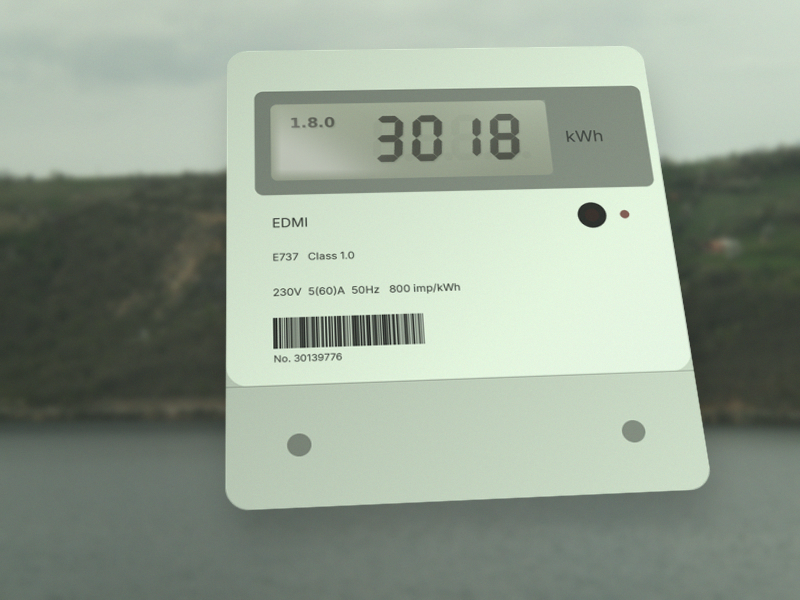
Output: 3018 kWh
